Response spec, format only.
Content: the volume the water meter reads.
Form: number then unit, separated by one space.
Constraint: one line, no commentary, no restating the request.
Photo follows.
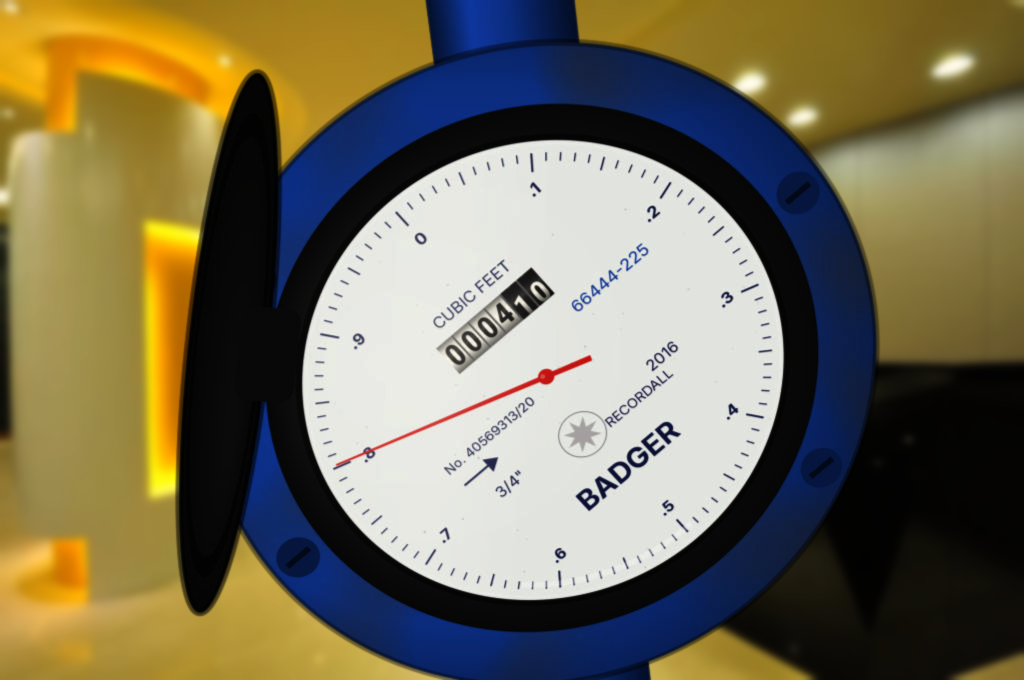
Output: 409.80 ft³
